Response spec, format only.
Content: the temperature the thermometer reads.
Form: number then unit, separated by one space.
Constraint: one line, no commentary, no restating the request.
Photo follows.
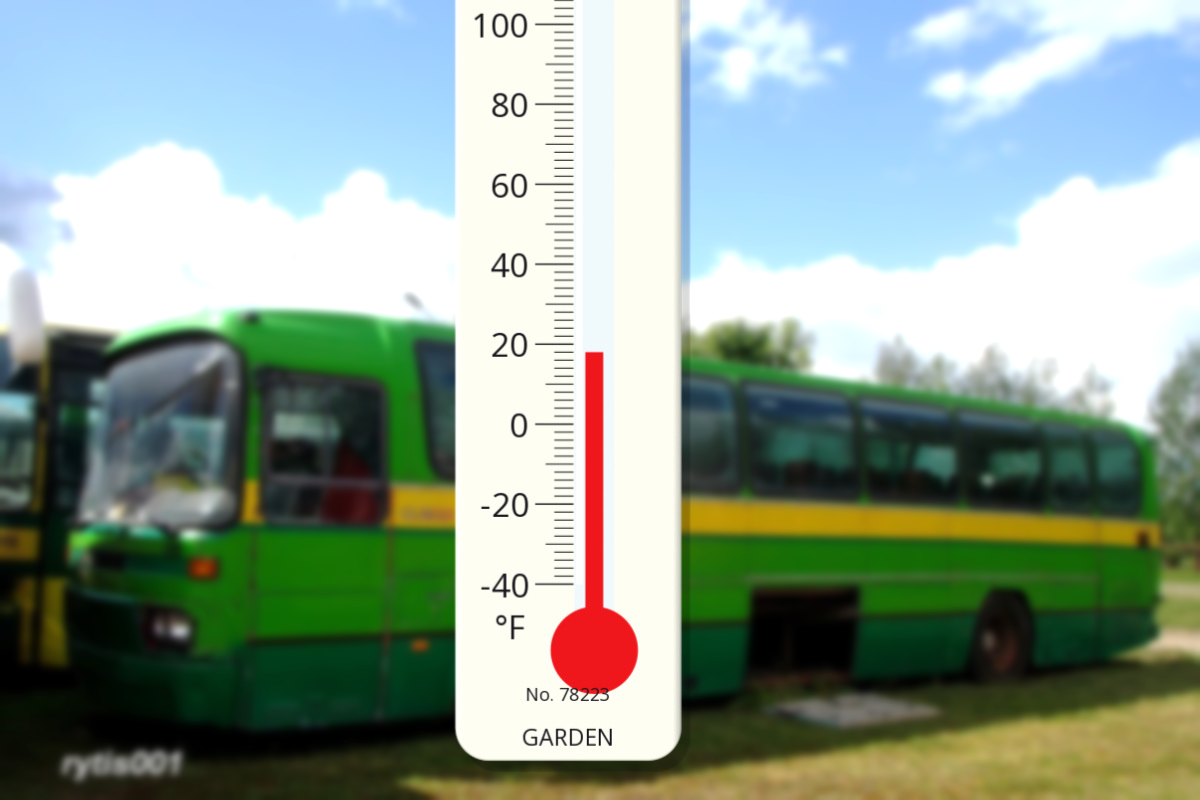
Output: 18 °F
